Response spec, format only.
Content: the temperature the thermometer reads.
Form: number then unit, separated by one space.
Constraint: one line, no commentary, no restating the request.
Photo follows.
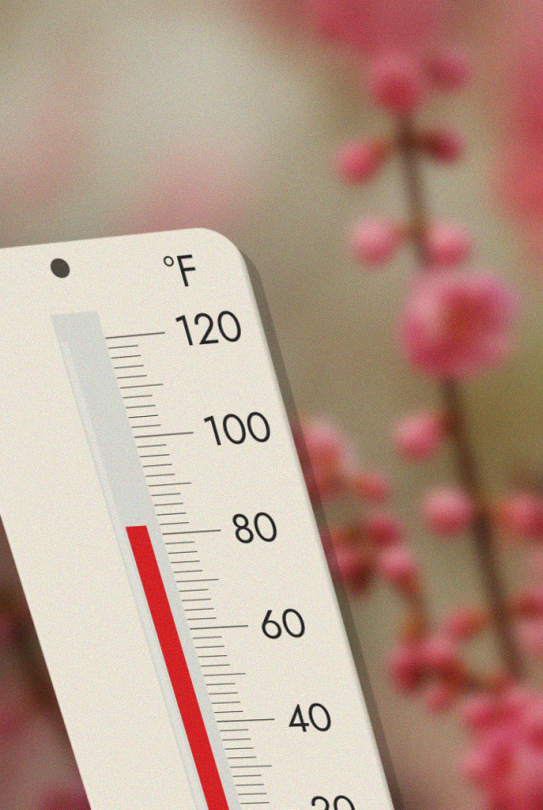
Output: 82 °F
